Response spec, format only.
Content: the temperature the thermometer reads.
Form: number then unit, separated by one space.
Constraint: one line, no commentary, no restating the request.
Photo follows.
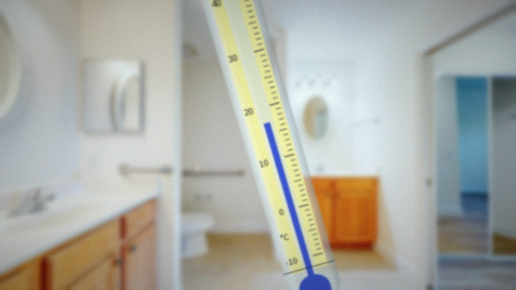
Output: 17 °C
